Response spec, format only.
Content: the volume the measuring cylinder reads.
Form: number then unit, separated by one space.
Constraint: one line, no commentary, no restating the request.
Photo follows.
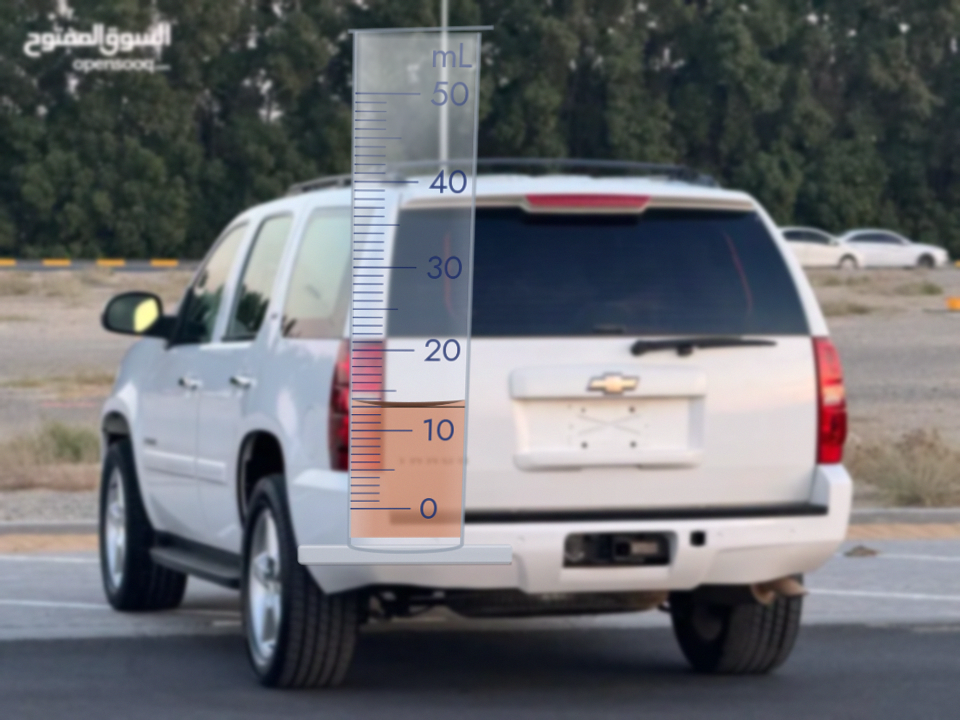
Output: 13 mL
